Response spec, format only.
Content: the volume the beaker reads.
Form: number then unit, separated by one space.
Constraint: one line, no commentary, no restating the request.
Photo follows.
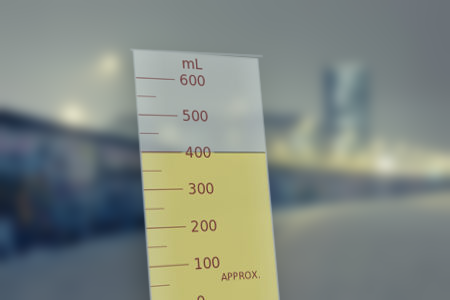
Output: 400 mL
